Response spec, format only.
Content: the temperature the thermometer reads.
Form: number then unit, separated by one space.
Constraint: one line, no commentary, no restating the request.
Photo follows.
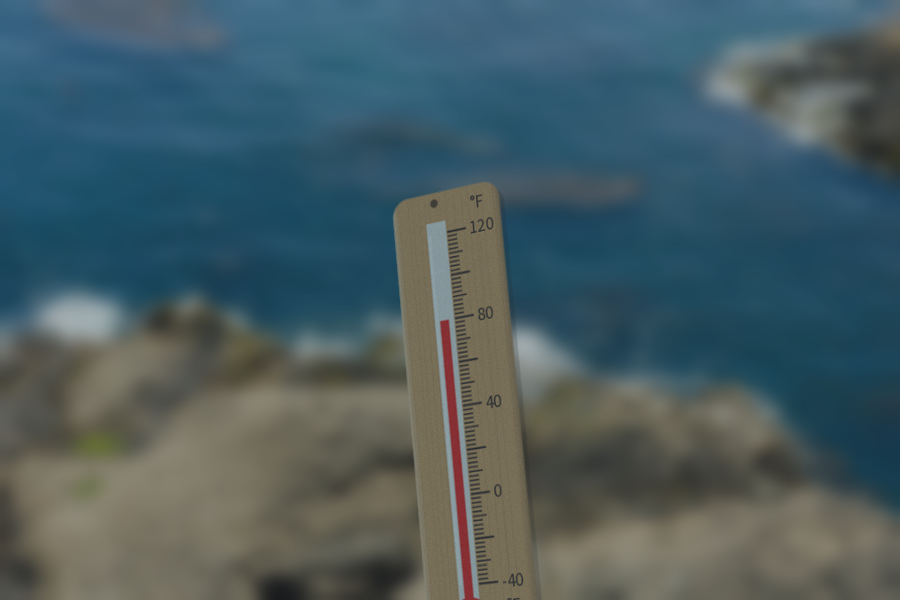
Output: 80 °F
